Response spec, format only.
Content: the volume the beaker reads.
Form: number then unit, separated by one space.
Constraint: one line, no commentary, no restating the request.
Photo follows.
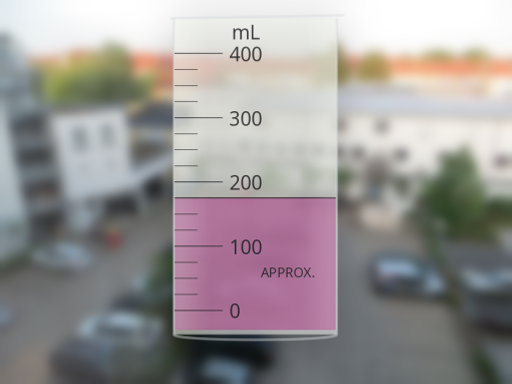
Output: 175 mL
